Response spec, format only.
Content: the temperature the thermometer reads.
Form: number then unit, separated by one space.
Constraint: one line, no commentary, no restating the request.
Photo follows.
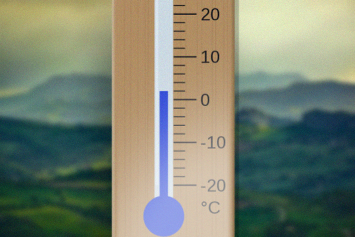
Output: 2 °C
